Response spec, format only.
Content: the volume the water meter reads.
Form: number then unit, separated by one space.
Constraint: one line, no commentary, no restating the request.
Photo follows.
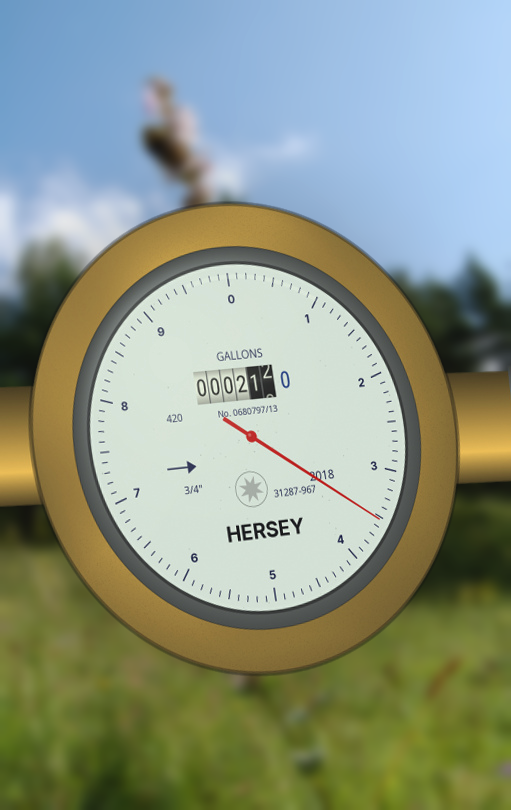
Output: 2123.5 gal
